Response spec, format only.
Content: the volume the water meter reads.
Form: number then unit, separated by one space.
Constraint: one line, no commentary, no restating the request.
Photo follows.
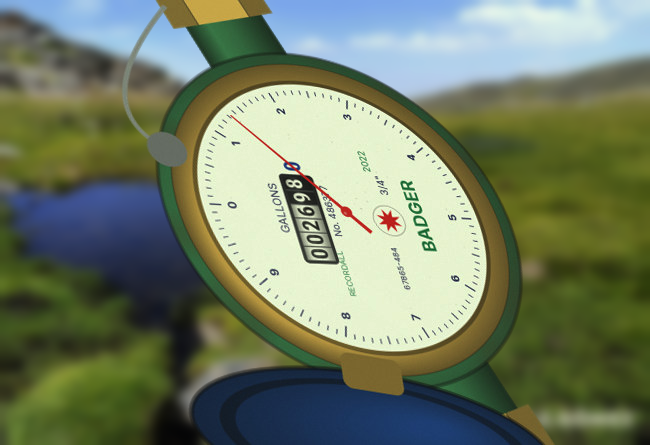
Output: 26981.3 gal
